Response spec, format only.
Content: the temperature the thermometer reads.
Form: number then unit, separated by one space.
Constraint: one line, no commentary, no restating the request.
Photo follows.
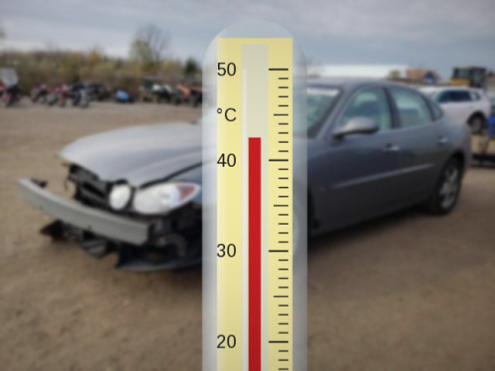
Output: 42.5 °C
